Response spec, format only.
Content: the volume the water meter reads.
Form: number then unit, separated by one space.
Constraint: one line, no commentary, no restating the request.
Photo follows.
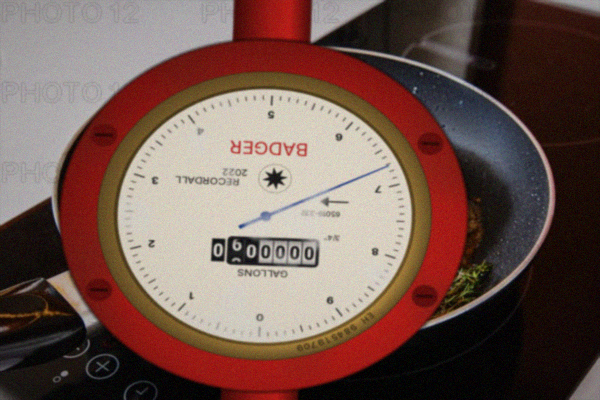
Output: 86.7 gal
